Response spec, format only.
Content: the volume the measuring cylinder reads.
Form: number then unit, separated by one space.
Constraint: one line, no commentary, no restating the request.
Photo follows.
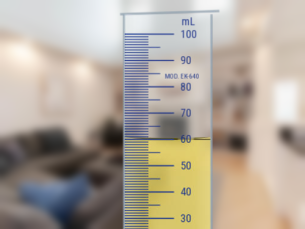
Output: 60 mL
